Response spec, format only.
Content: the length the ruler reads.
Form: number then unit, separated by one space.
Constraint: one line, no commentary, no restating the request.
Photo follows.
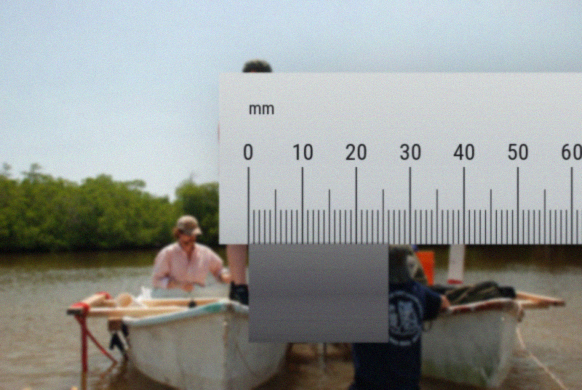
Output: 26 mm
